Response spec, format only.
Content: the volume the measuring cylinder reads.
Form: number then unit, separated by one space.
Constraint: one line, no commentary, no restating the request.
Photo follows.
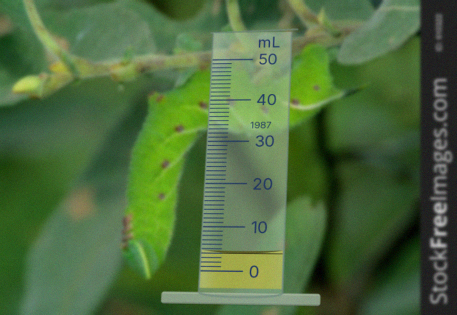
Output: 4 mL
